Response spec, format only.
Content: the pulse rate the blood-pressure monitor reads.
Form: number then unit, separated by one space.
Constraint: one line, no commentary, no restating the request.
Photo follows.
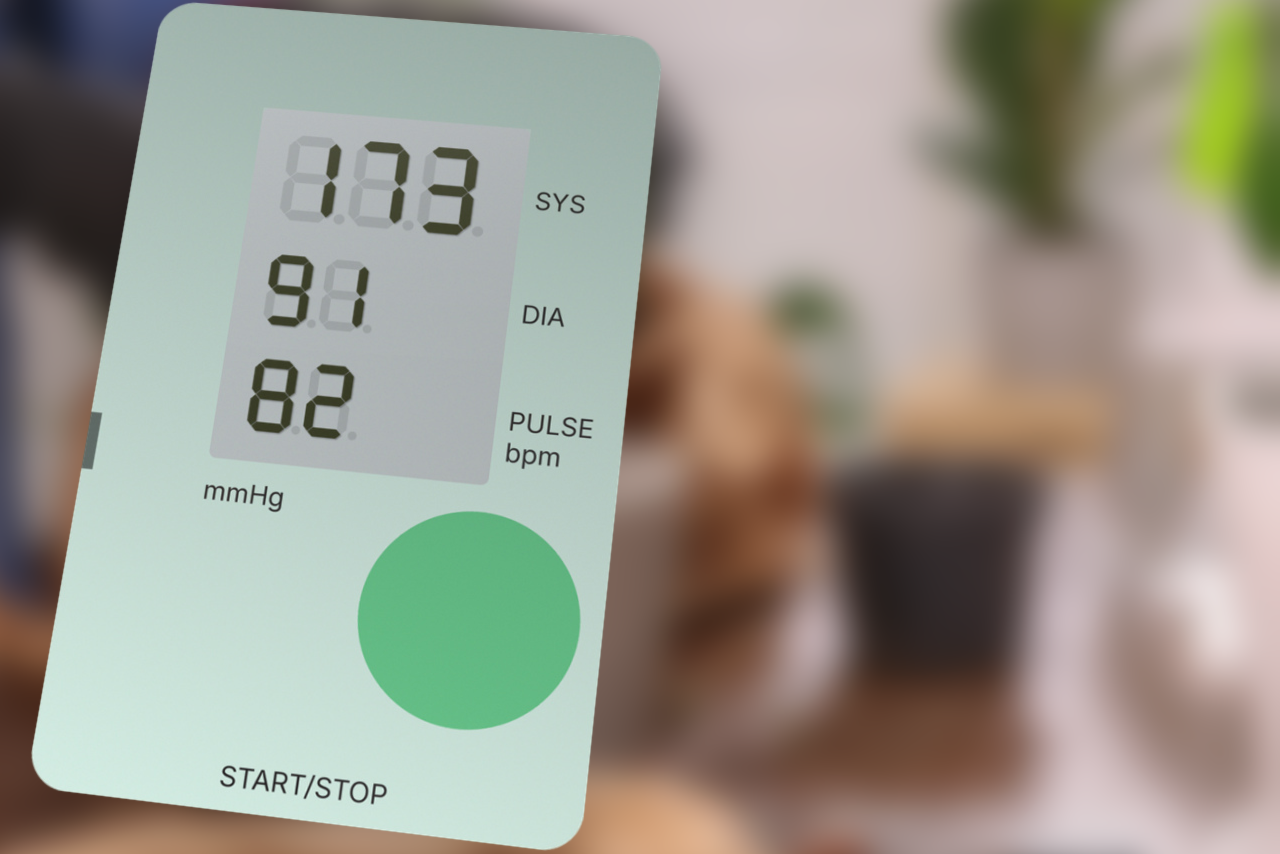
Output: 82 bpm
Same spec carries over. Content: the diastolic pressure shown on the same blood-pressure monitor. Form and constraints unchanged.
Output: 91 mmHg
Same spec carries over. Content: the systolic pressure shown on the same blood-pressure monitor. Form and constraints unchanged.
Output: 173 mmHg
